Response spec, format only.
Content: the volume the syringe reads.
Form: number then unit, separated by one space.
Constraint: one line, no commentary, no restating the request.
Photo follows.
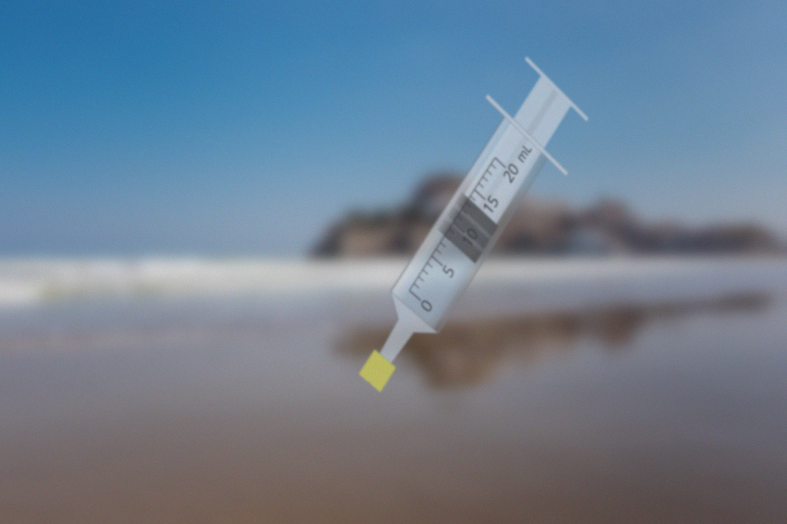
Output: 8 mL
